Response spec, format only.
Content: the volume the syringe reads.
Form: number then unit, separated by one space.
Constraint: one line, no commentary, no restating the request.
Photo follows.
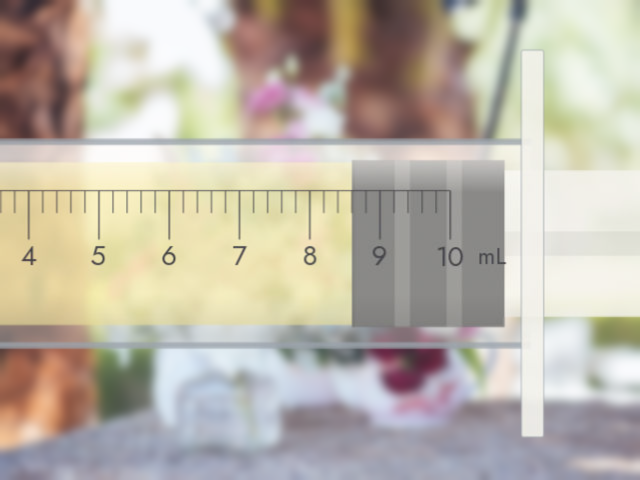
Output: 8.6 mL
